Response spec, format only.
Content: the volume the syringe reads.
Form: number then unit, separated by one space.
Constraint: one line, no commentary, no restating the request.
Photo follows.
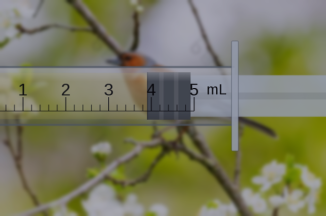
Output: 3.9 mL
